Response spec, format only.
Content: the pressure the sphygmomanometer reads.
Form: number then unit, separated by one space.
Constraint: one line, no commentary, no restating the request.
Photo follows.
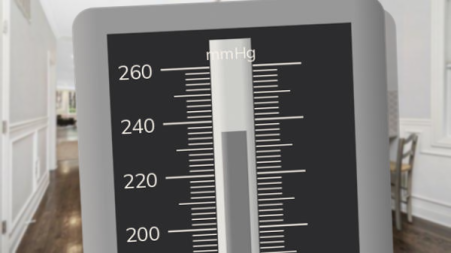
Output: 236 mmHg
